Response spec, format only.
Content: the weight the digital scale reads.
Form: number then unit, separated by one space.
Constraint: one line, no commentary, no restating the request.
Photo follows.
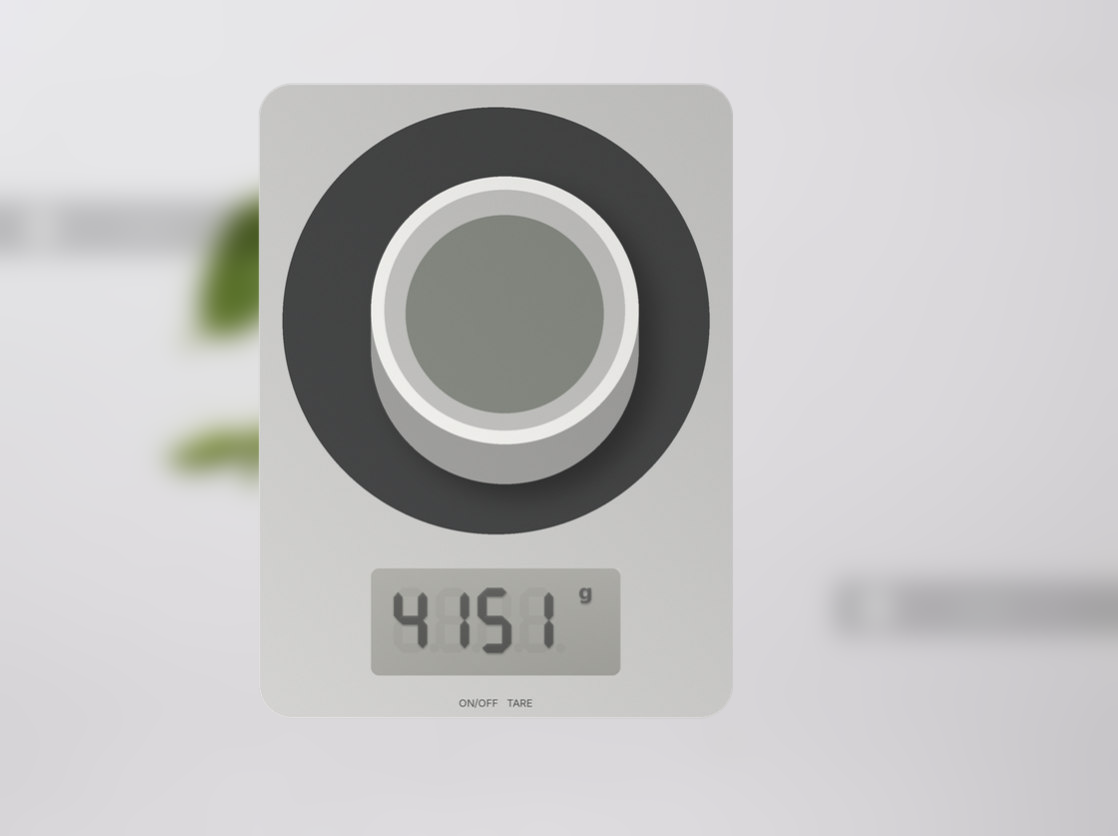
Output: 4151 g
